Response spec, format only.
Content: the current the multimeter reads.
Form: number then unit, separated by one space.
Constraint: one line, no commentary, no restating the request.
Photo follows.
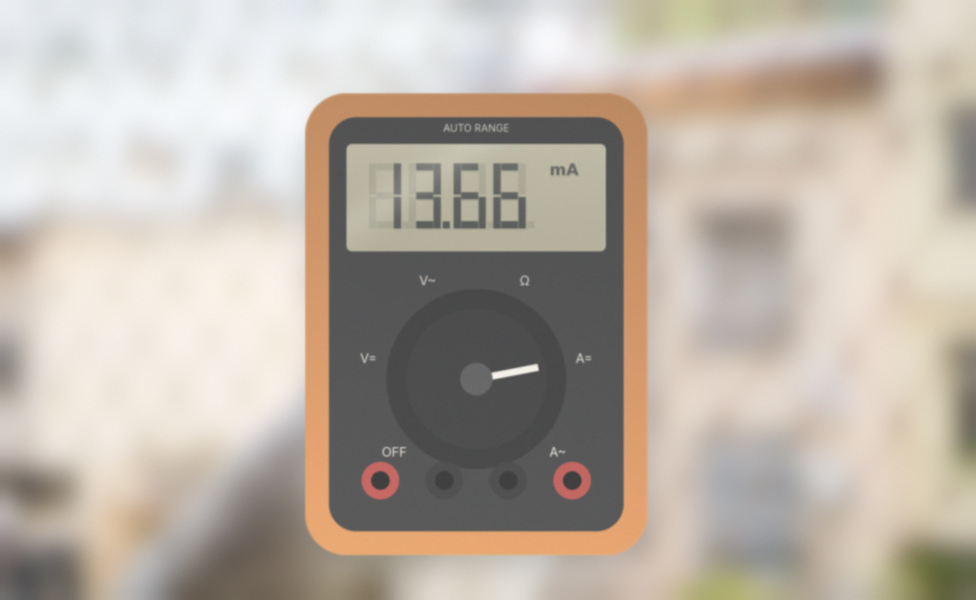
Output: 13.66 mA
